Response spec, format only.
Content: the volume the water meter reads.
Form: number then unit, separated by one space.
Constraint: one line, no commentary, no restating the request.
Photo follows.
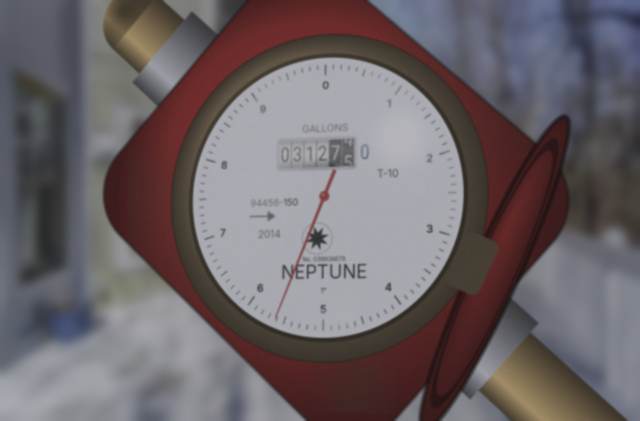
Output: 312745.6 gal
